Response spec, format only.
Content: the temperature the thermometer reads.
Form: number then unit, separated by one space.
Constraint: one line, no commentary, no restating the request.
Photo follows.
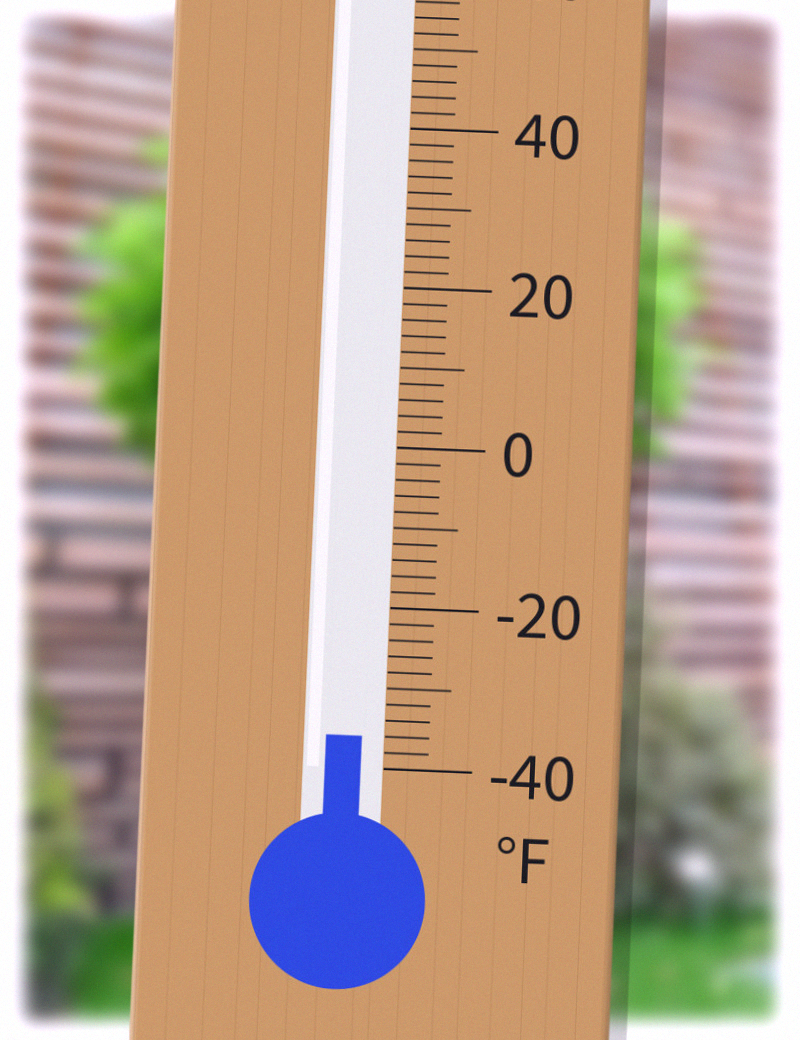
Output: -36 °F
